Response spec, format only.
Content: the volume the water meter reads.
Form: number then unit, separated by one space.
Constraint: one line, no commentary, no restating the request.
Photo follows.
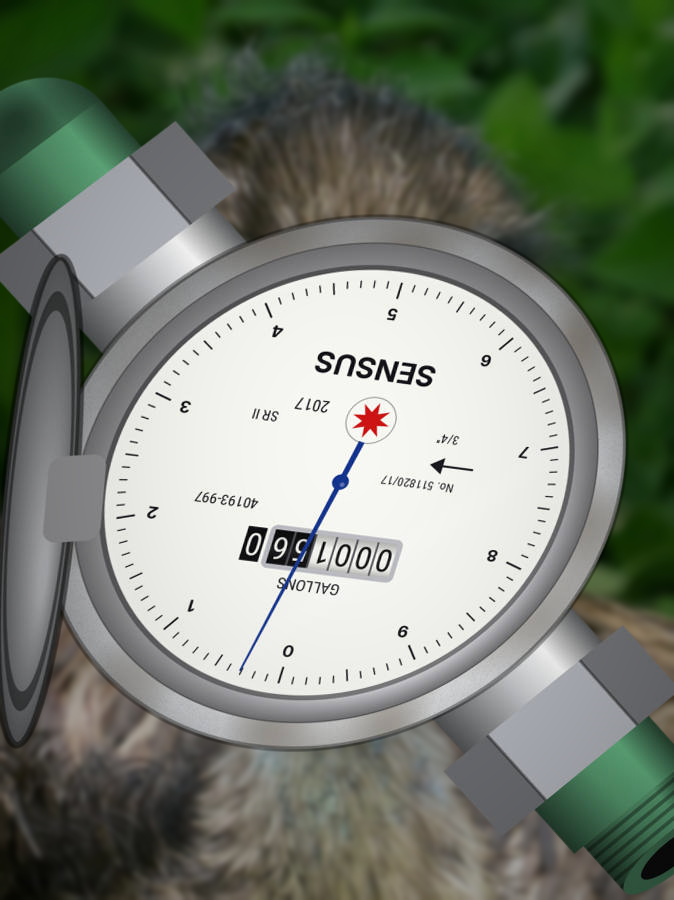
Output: 1560.3 gal
